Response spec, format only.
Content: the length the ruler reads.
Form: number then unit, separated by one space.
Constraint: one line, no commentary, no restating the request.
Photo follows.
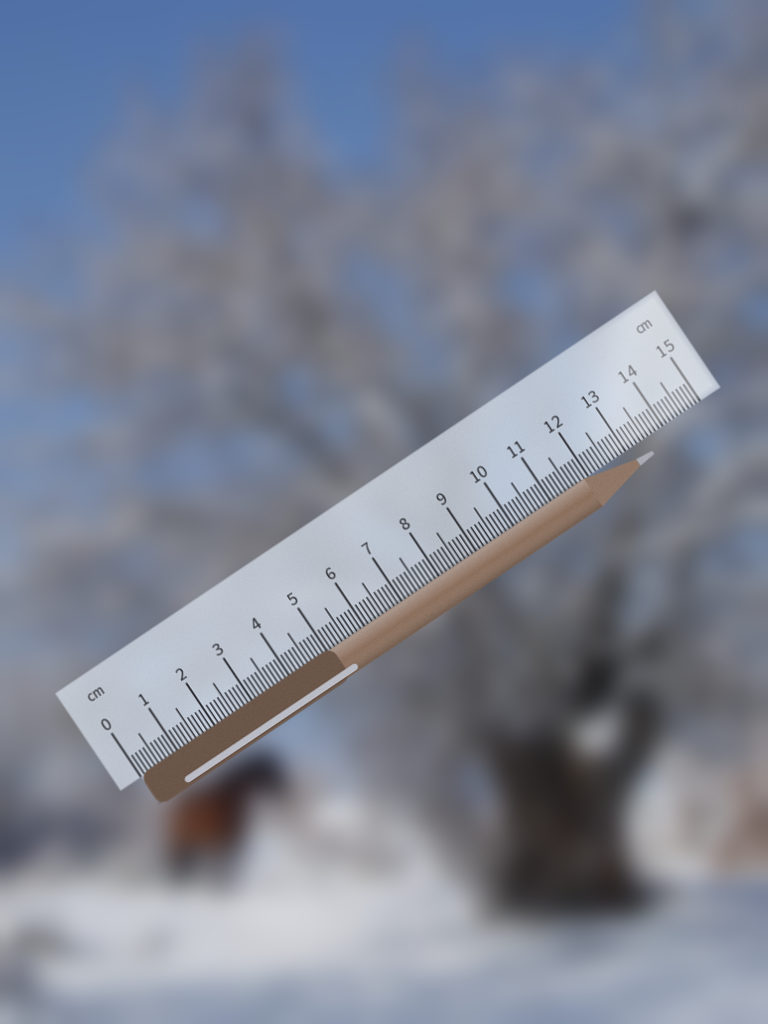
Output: 13.5 cm
